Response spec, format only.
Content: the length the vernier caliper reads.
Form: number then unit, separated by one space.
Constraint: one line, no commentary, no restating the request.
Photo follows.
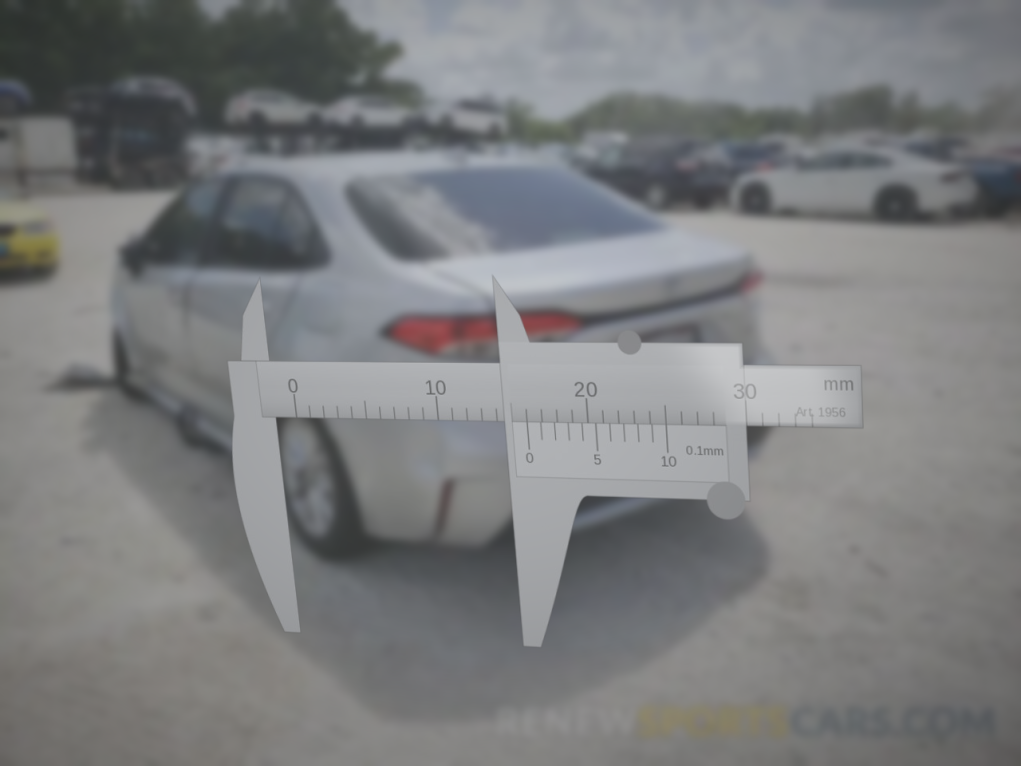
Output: 16.0 mm
